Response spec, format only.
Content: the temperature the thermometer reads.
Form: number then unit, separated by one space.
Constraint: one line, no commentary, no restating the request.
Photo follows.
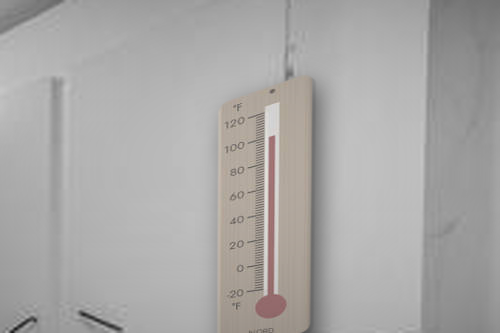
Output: 100 °F
